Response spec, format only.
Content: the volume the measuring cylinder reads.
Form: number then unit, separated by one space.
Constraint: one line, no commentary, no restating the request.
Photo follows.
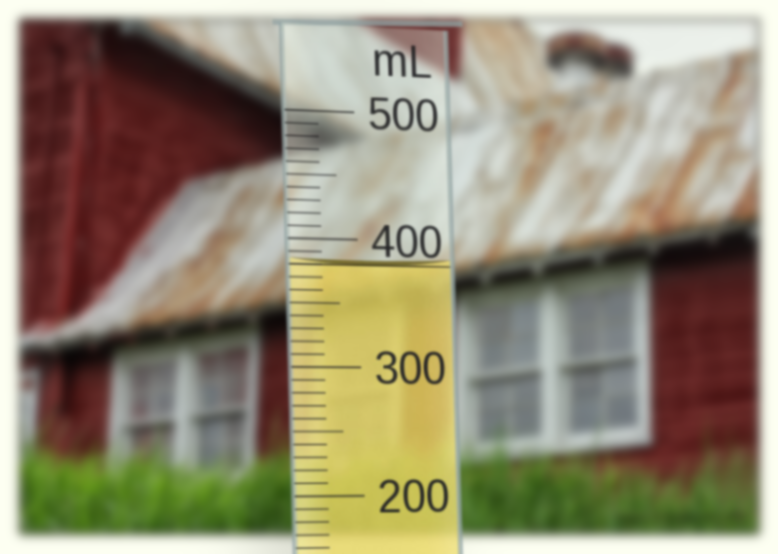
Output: 380 mL
